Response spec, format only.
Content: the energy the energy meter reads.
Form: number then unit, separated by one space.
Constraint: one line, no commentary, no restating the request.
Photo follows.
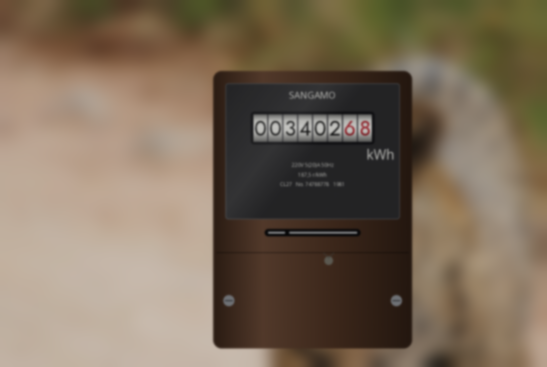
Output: 3402.68 kWh
